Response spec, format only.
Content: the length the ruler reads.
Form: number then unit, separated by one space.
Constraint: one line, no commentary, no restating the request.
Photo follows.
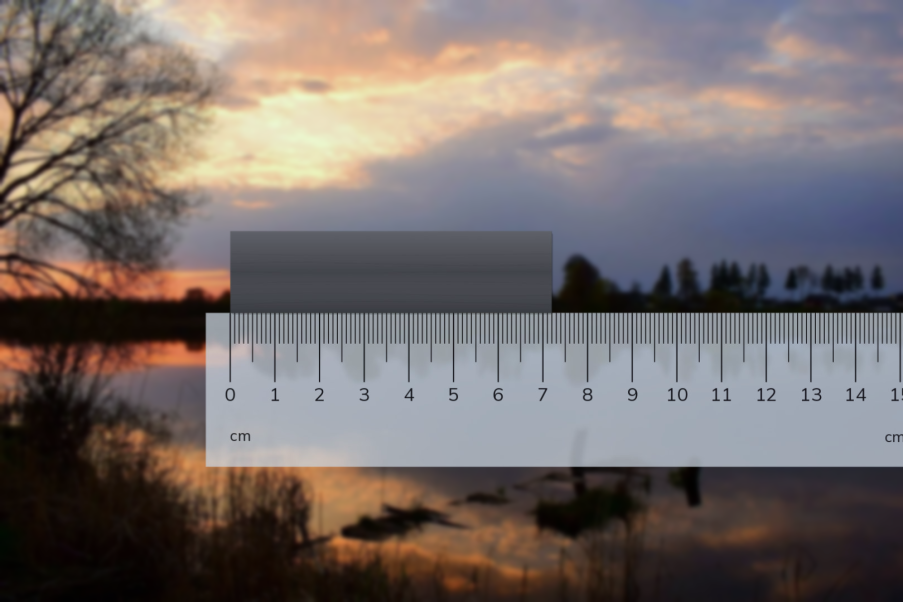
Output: 7.2 cm
